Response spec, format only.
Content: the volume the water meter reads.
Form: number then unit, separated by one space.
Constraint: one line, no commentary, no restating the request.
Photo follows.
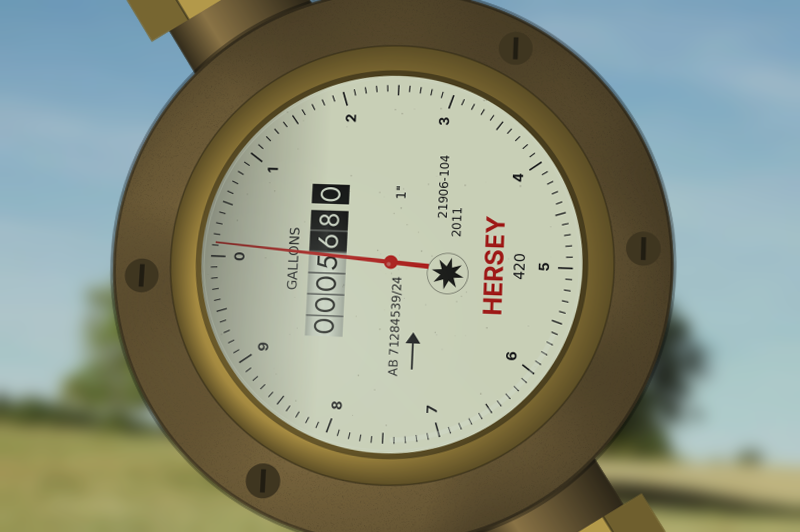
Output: 5680.1 gal
